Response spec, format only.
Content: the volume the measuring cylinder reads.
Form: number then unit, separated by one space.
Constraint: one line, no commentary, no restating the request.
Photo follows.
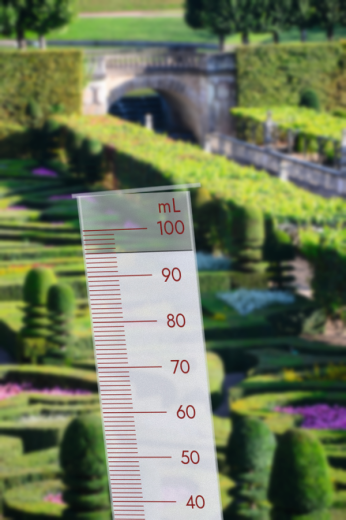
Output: 95 mL
